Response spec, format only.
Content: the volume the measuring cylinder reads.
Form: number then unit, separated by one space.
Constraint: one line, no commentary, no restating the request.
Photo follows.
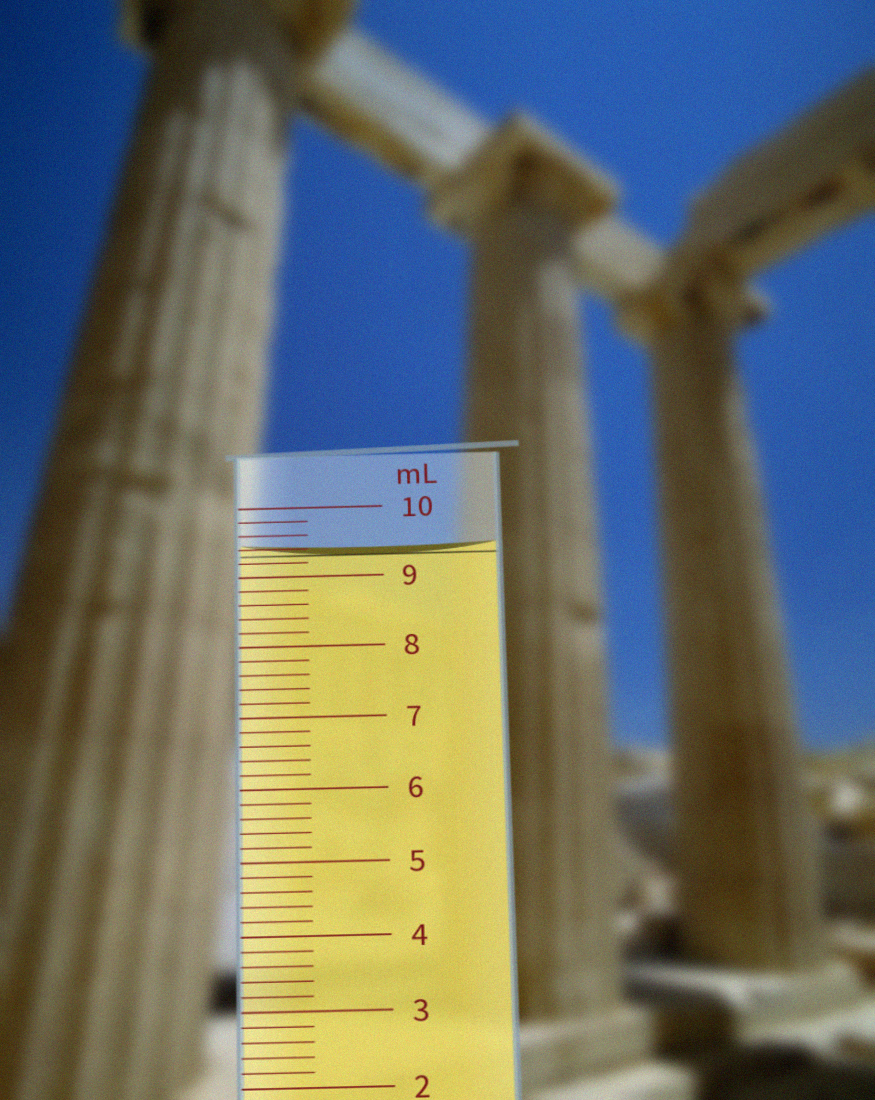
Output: 9.3 mL
